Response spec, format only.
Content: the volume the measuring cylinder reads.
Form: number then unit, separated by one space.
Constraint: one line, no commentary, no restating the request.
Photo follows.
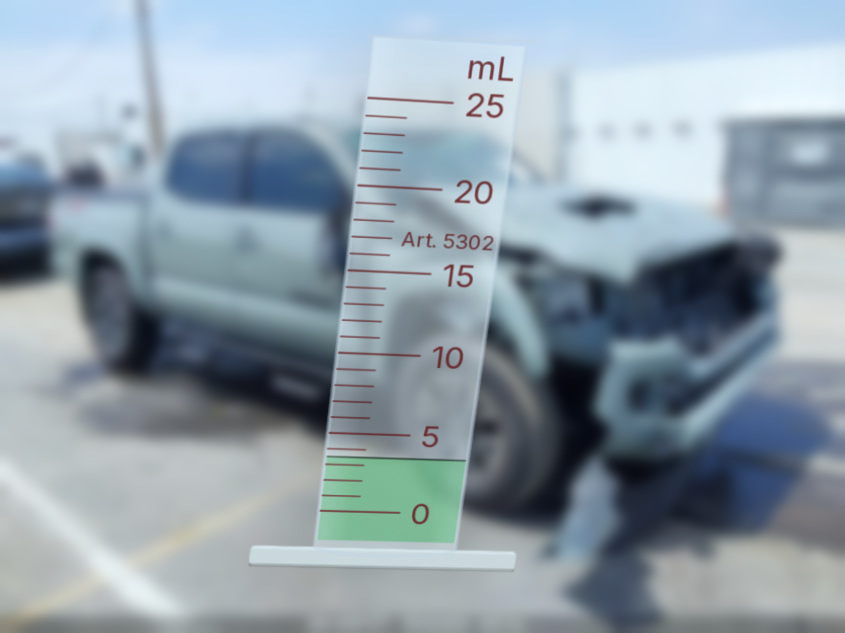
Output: 3.5 mL
